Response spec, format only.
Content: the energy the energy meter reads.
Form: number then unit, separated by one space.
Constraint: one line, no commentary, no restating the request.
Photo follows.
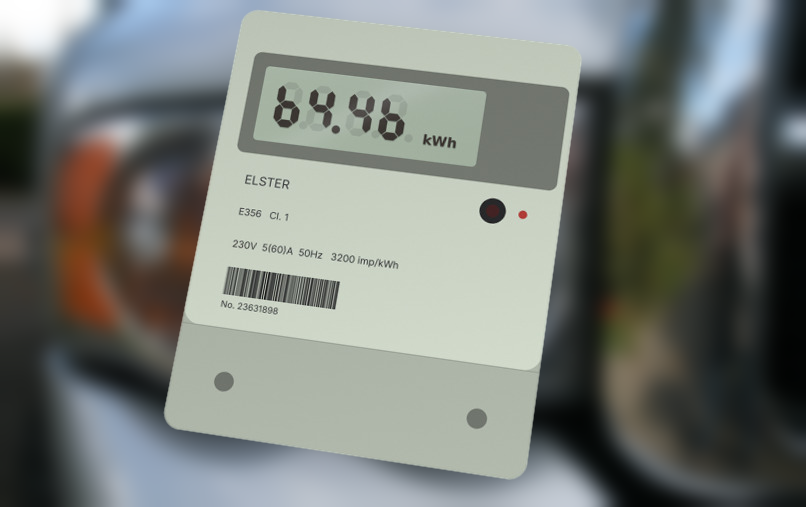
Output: 64.46 kWh
